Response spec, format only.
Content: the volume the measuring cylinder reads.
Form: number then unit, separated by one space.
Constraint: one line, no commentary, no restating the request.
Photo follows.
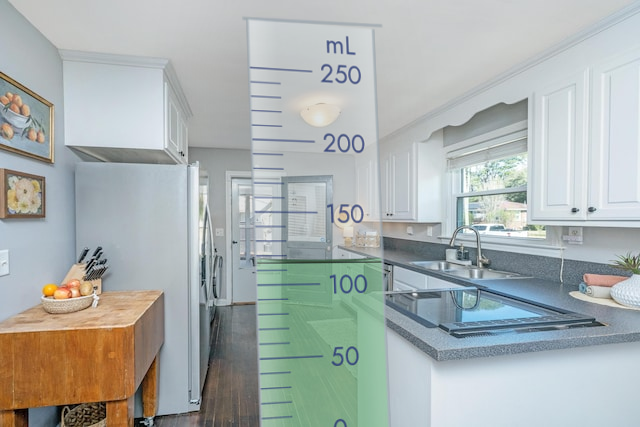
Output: 115 mL
